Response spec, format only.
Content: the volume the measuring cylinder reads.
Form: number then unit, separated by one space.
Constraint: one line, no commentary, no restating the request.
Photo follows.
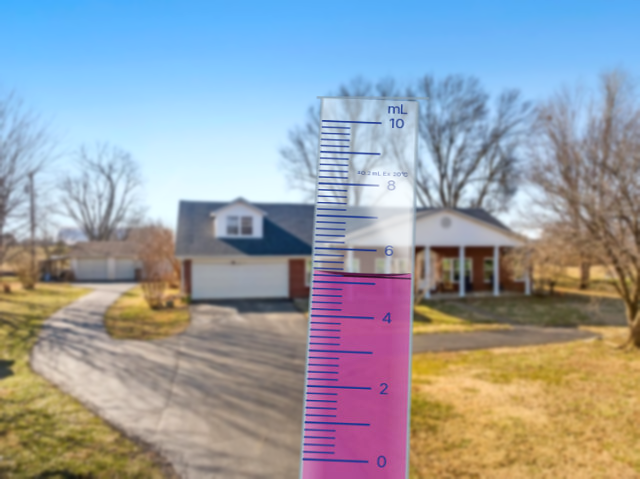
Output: 5.2 mL
